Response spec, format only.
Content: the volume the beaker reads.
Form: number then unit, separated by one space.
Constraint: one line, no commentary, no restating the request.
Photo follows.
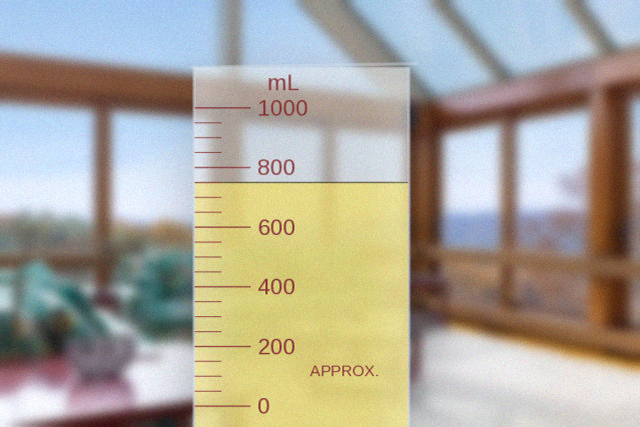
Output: 750 mL
